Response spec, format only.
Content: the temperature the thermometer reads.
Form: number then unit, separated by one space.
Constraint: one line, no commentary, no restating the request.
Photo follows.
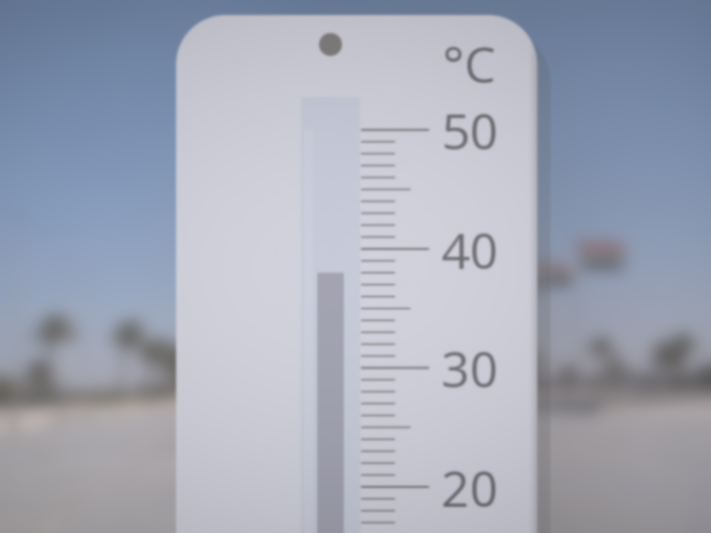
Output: 38 °C
